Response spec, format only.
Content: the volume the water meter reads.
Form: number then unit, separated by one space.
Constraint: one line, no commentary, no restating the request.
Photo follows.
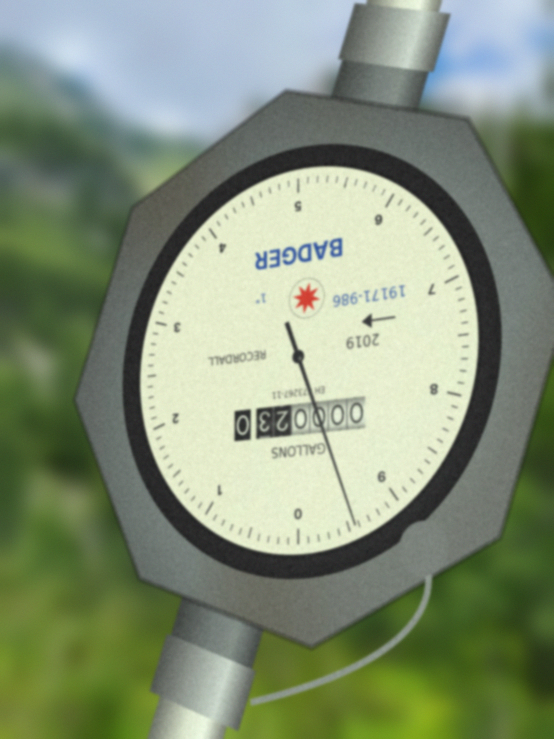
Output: 229.4 gal
